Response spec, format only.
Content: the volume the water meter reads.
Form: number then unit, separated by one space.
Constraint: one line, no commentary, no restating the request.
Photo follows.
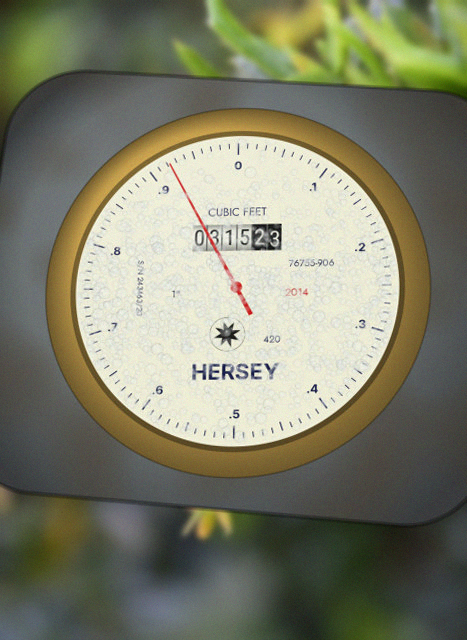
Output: 31522.92 ft³
